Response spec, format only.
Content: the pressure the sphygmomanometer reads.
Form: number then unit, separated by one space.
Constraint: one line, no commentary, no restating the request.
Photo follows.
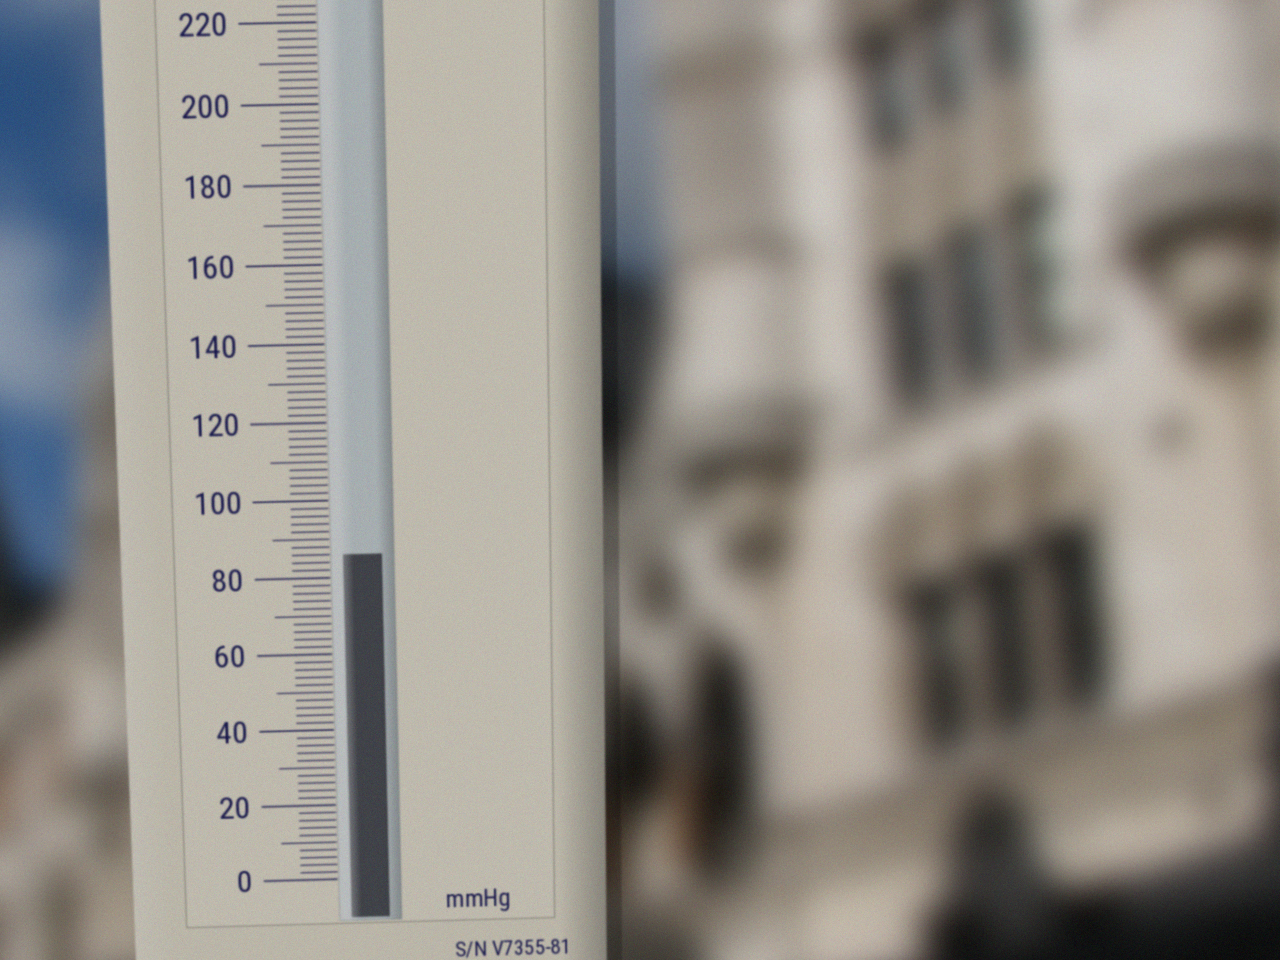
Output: 86 mmHg
